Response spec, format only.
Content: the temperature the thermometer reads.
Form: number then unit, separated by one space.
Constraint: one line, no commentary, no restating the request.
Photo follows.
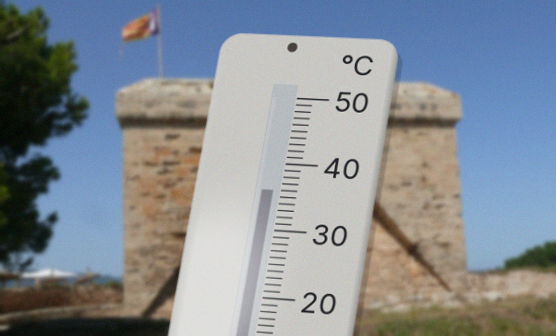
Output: 36 °C
